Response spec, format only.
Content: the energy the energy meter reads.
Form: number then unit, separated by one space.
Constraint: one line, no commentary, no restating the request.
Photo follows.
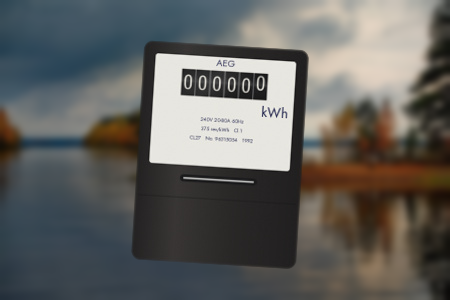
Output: 0 kWh
